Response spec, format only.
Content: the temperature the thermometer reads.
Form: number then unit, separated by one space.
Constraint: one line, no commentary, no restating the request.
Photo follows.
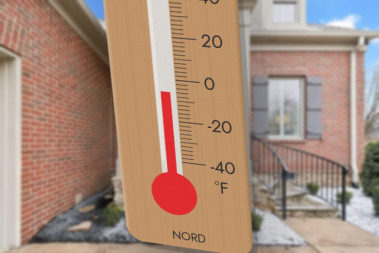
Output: -6 °F
